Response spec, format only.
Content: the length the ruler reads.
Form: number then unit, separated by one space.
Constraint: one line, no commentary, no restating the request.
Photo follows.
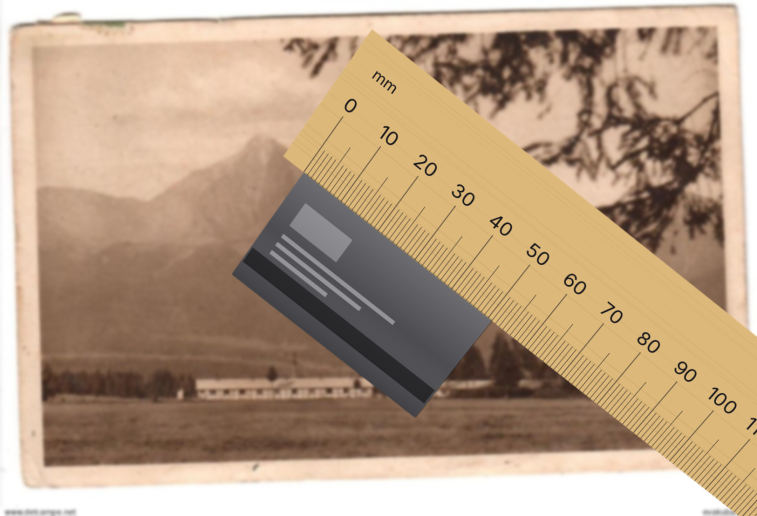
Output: 51 mm
